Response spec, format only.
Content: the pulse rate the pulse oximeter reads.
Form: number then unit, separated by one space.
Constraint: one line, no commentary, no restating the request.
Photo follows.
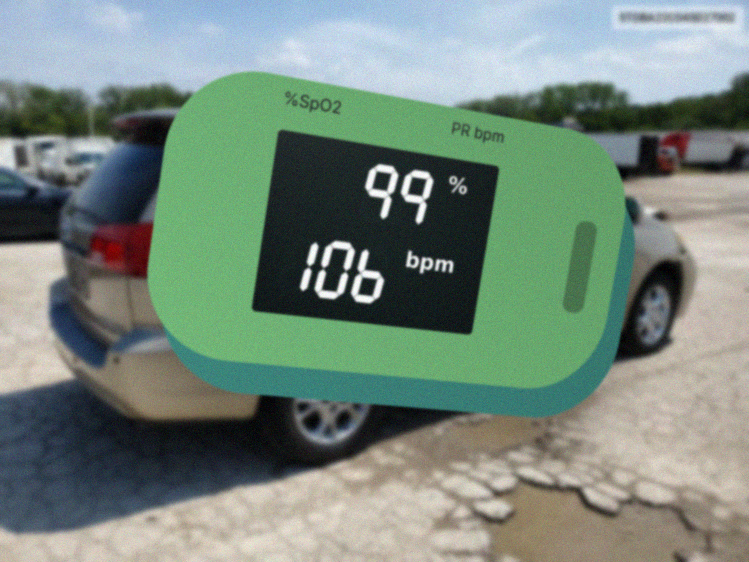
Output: 106 bpm
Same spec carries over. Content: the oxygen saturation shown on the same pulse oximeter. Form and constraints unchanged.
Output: 99 %
